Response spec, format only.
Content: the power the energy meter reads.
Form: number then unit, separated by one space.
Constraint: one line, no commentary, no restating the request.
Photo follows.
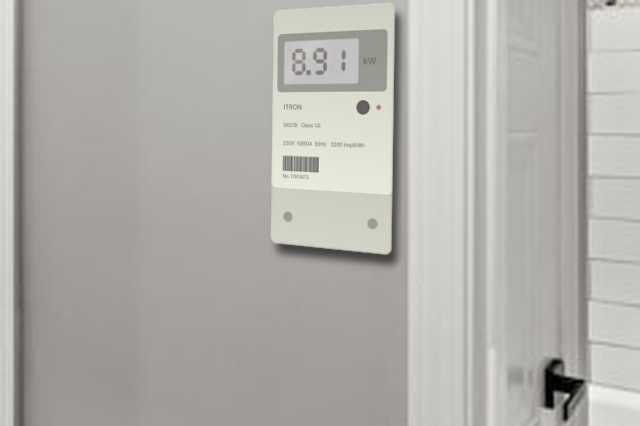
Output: 8.91 kW
